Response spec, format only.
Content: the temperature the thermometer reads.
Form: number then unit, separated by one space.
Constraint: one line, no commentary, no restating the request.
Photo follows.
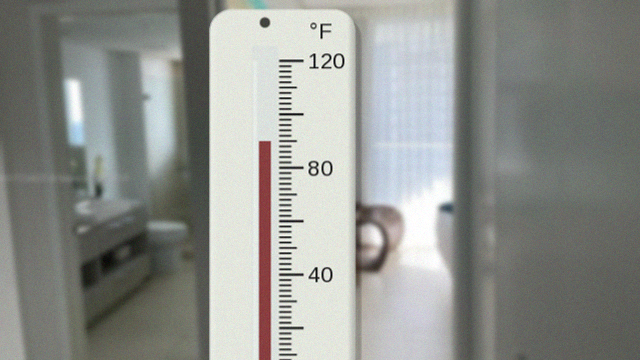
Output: 90 °F
